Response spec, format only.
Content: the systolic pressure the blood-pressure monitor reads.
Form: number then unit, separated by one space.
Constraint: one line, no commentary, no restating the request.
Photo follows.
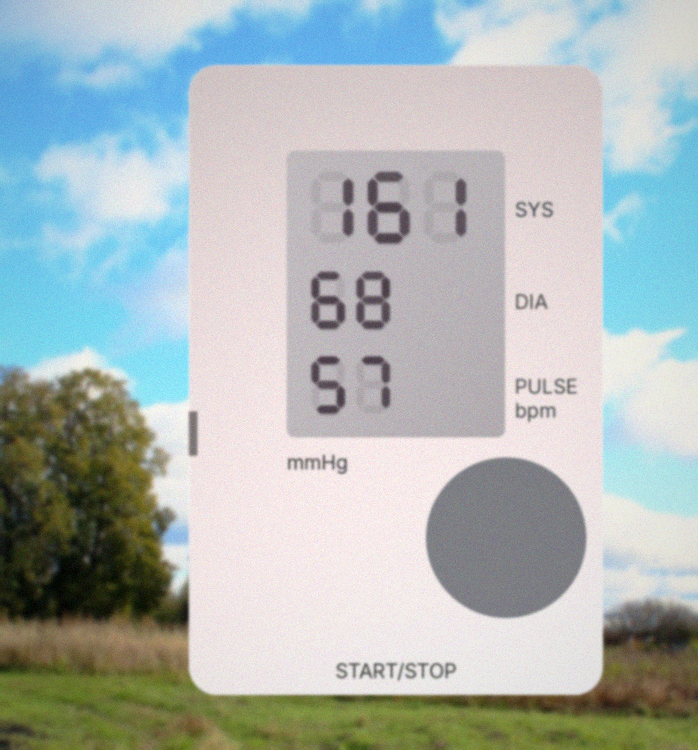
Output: 161 mmHg
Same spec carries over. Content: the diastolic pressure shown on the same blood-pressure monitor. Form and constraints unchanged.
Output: 68 mmHg
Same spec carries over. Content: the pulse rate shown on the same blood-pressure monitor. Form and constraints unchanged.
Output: 57 bpm
